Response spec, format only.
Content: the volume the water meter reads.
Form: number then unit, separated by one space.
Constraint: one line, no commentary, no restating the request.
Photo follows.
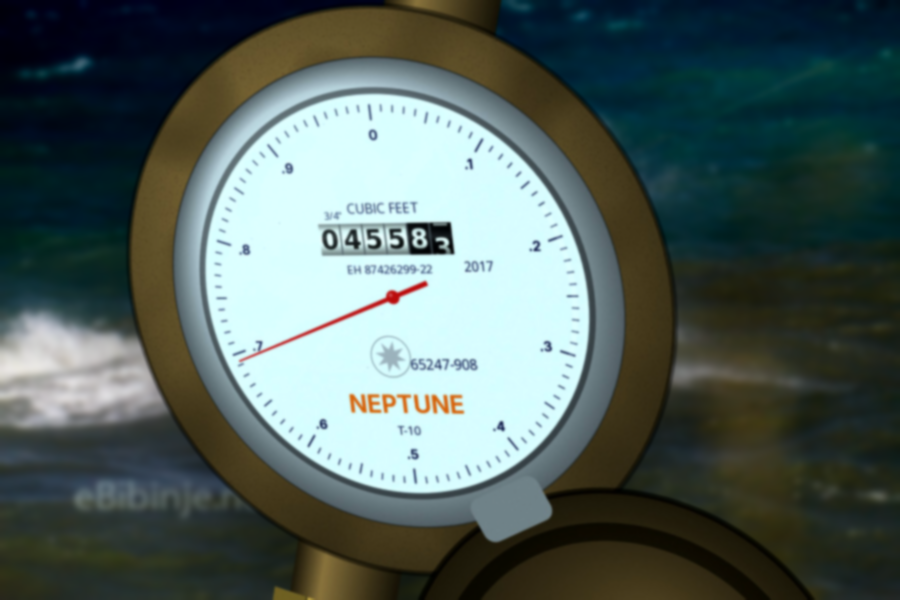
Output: 45582.69 ft³
